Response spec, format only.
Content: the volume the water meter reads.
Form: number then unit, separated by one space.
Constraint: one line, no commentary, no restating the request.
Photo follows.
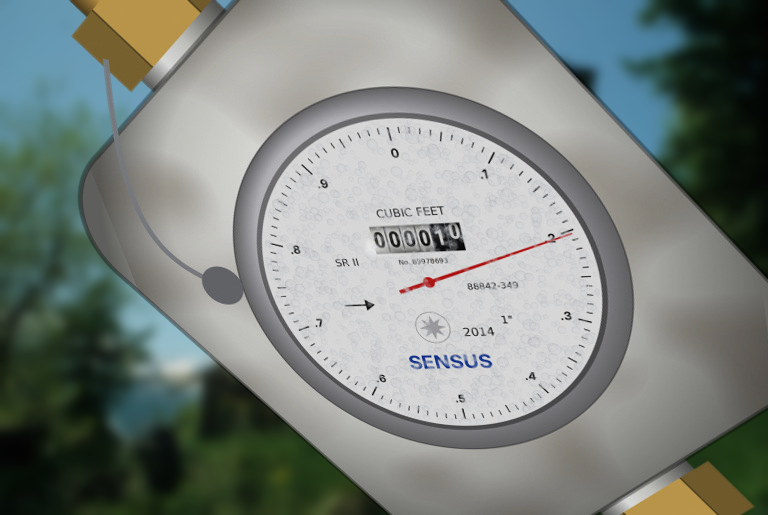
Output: 10.20 ft³
